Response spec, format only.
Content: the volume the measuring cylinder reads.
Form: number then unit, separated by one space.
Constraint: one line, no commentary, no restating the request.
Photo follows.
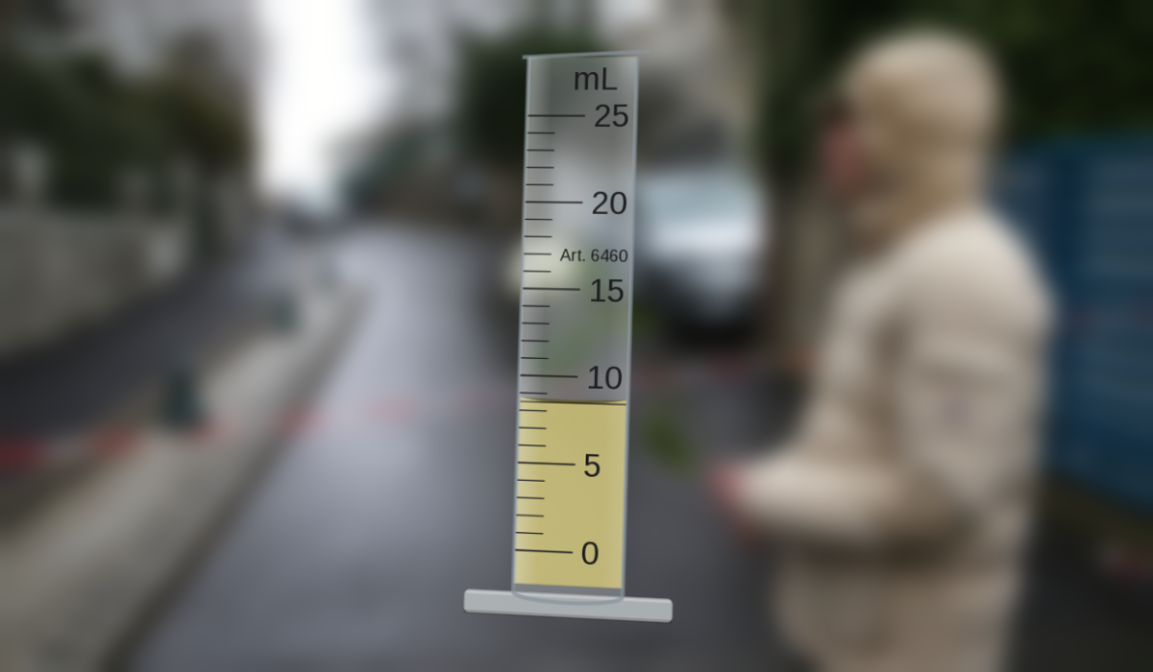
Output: 8.5 mL
